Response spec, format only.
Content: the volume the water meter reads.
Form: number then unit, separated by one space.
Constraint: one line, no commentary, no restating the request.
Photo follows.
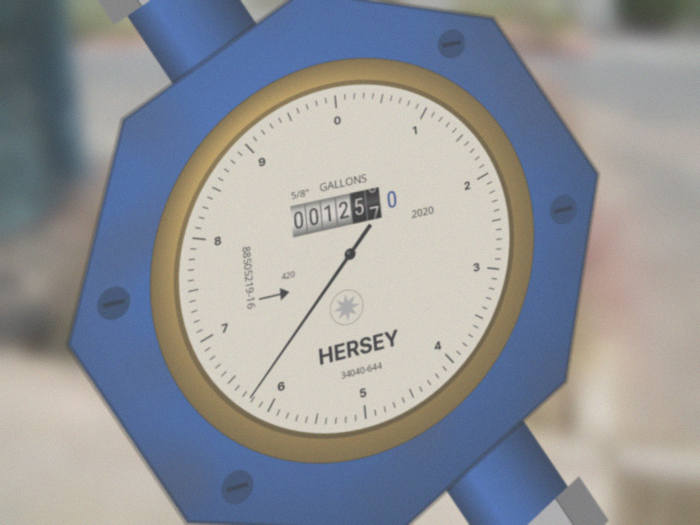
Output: 12566.2 gal
